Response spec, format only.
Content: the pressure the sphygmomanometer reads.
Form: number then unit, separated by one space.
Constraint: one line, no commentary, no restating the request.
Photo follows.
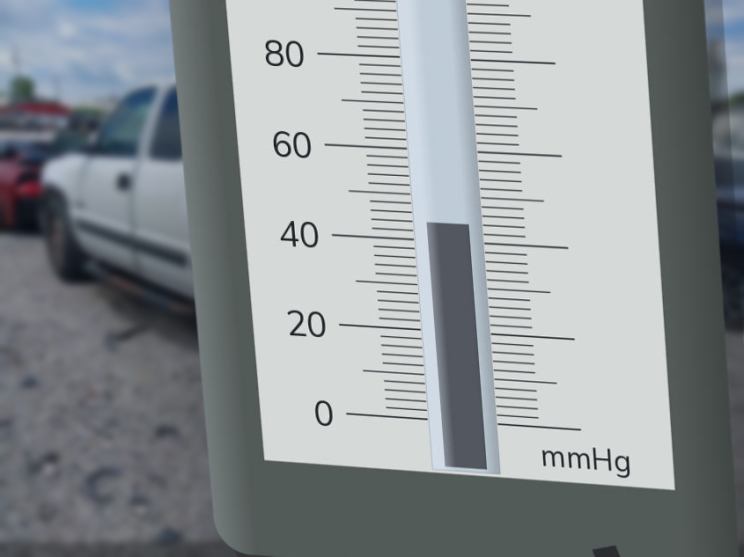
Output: 44 mmHg
